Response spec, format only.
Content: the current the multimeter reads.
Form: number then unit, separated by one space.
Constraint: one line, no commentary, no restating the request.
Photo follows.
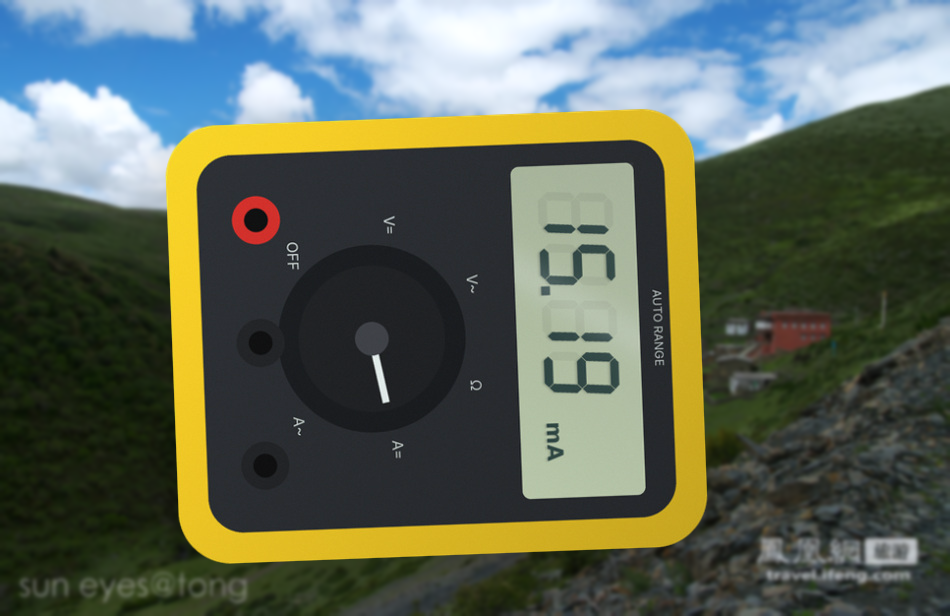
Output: 15.19 mA
